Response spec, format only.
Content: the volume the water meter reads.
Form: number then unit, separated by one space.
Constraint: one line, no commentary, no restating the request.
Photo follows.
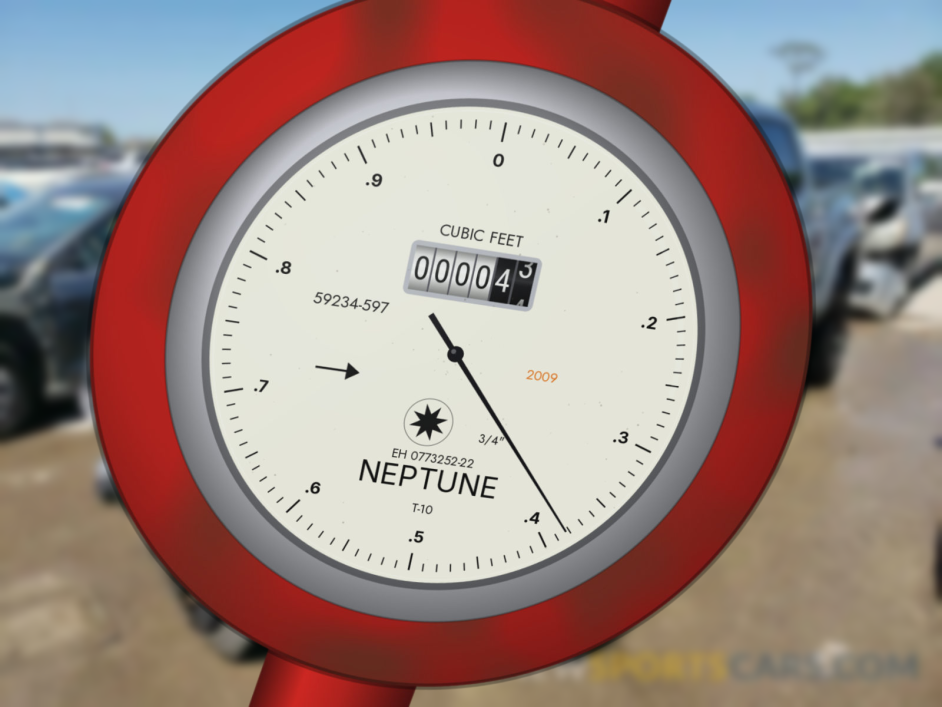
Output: 43.38 ft³
